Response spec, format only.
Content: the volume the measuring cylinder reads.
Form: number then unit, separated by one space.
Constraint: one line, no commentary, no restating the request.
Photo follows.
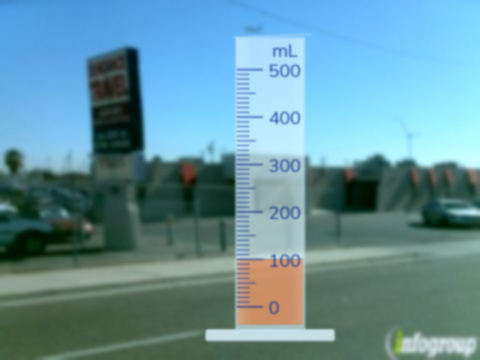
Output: 100 mL
